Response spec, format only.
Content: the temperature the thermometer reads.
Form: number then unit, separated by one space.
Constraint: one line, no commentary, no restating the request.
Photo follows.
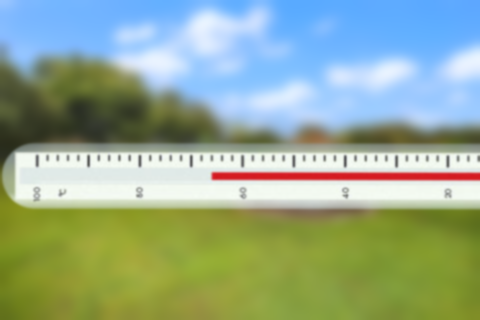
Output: 66 °C
